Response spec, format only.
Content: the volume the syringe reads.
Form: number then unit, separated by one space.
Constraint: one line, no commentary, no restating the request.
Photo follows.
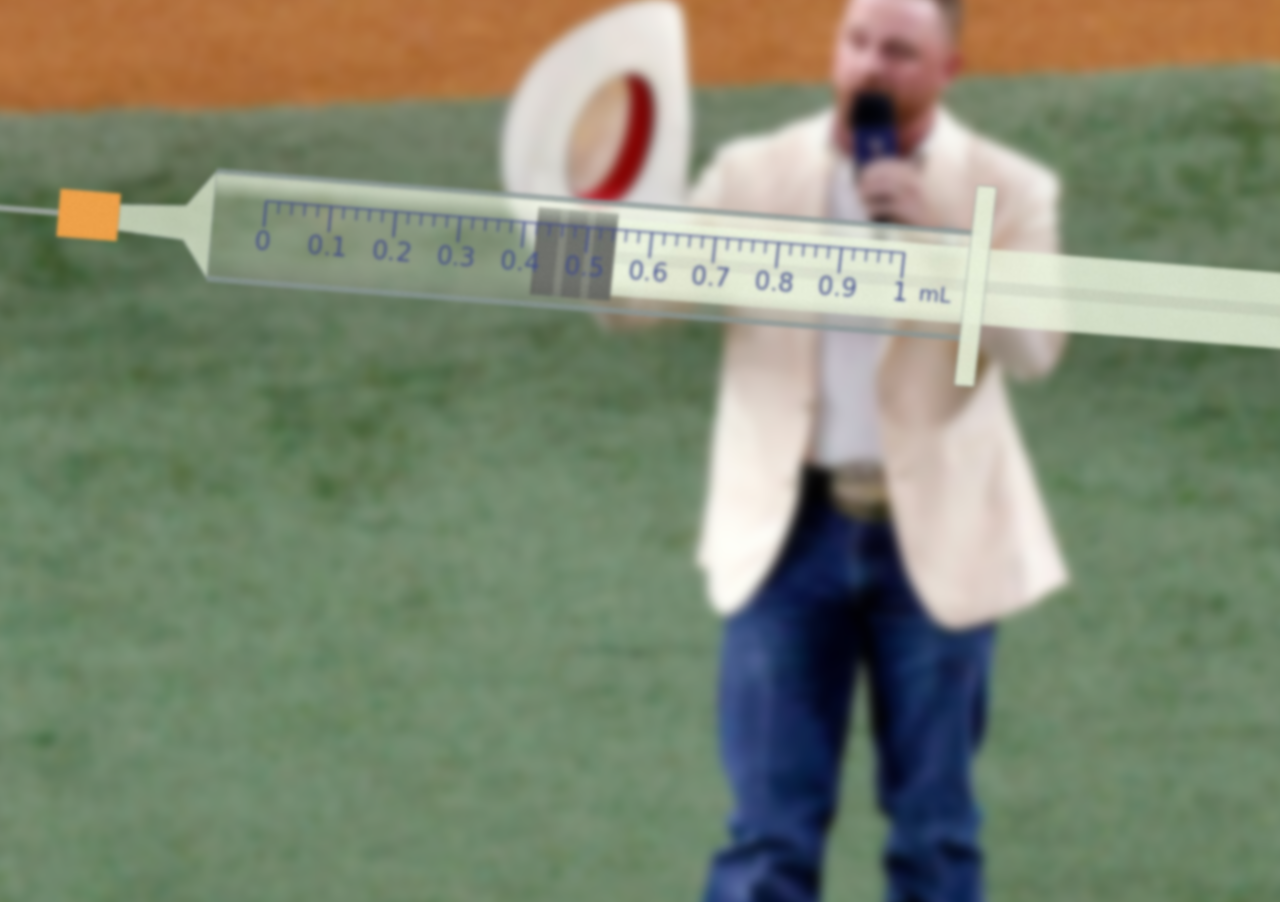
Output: 0.42 mL
